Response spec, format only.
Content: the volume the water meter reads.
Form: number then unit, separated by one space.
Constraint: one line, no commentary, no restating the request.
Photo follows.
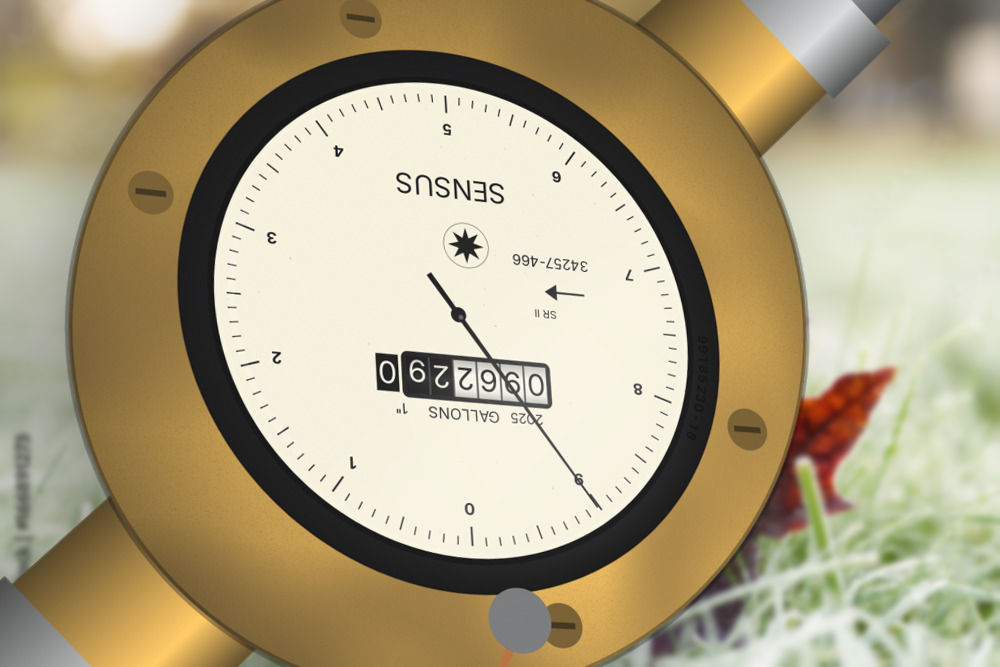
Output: 962289.0 gal
